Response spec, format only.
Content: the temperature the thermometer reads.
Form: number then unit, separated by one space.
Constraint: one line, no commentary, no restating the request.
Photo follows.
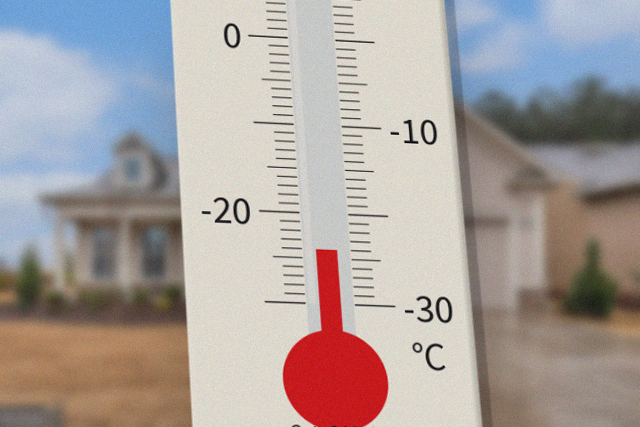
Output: -24 °C
